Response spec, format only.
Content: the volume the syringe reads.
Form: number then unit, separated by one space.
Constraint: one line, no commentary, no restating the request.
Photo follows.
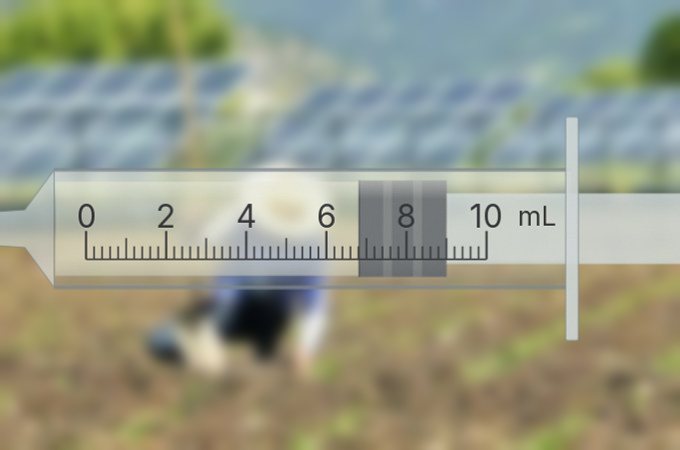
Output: 6.8 mL
